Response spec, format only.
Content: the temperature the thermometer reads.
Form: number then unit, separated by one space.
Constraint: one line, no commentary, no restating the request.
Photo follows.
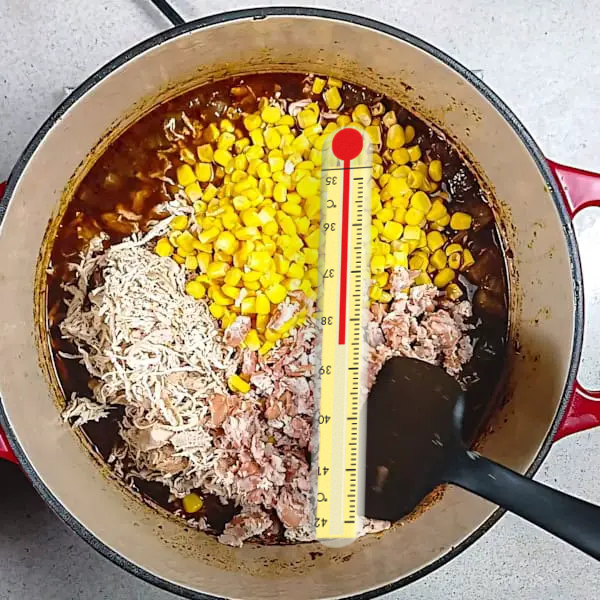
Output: 38.5 °C
